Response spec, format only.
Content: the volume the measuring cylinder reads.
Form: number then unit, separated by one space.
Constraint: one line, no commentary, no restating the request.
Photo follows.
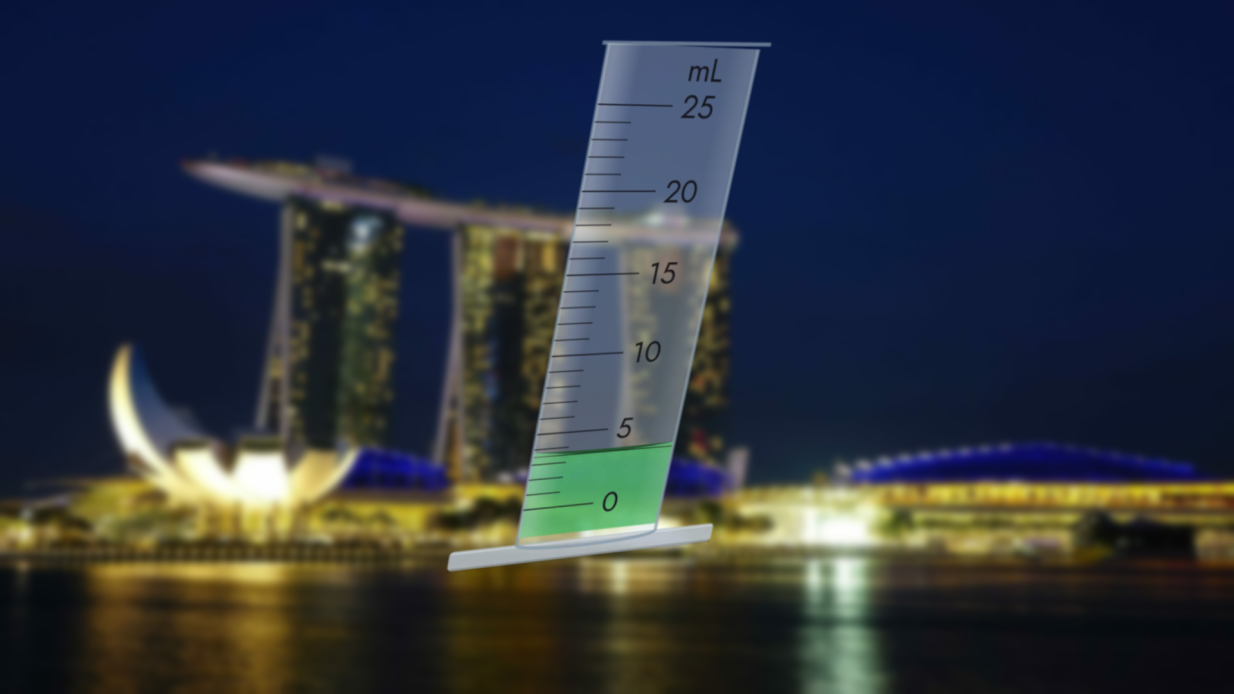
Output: 3.5 mL
